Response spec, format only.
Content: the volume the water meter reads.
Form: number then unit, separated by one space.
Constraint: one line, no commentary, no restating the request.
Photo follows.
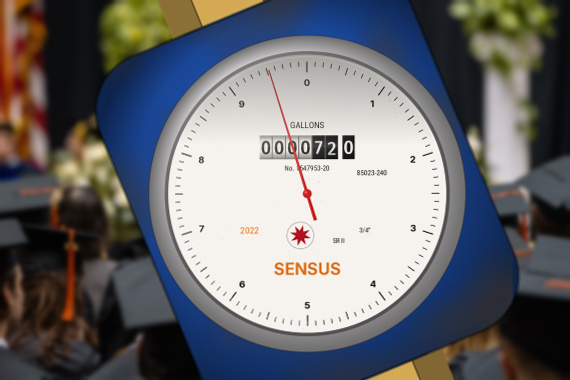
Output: 719.5 gal
